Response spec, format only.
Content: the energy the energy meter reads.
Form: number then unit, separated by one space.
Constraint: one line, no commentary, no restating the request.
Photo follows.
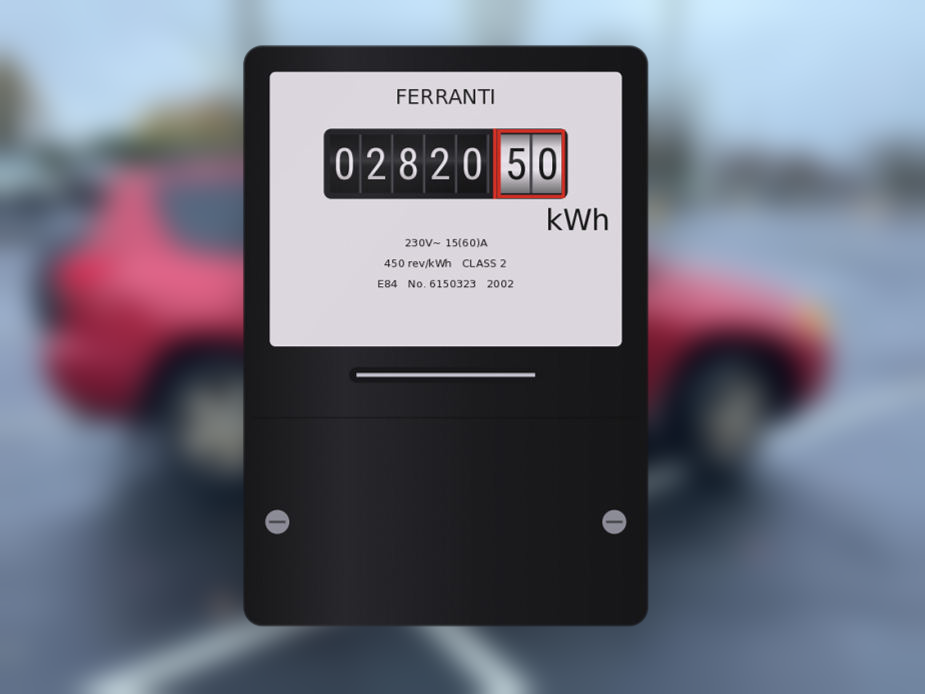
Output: 2820.50 kWh
